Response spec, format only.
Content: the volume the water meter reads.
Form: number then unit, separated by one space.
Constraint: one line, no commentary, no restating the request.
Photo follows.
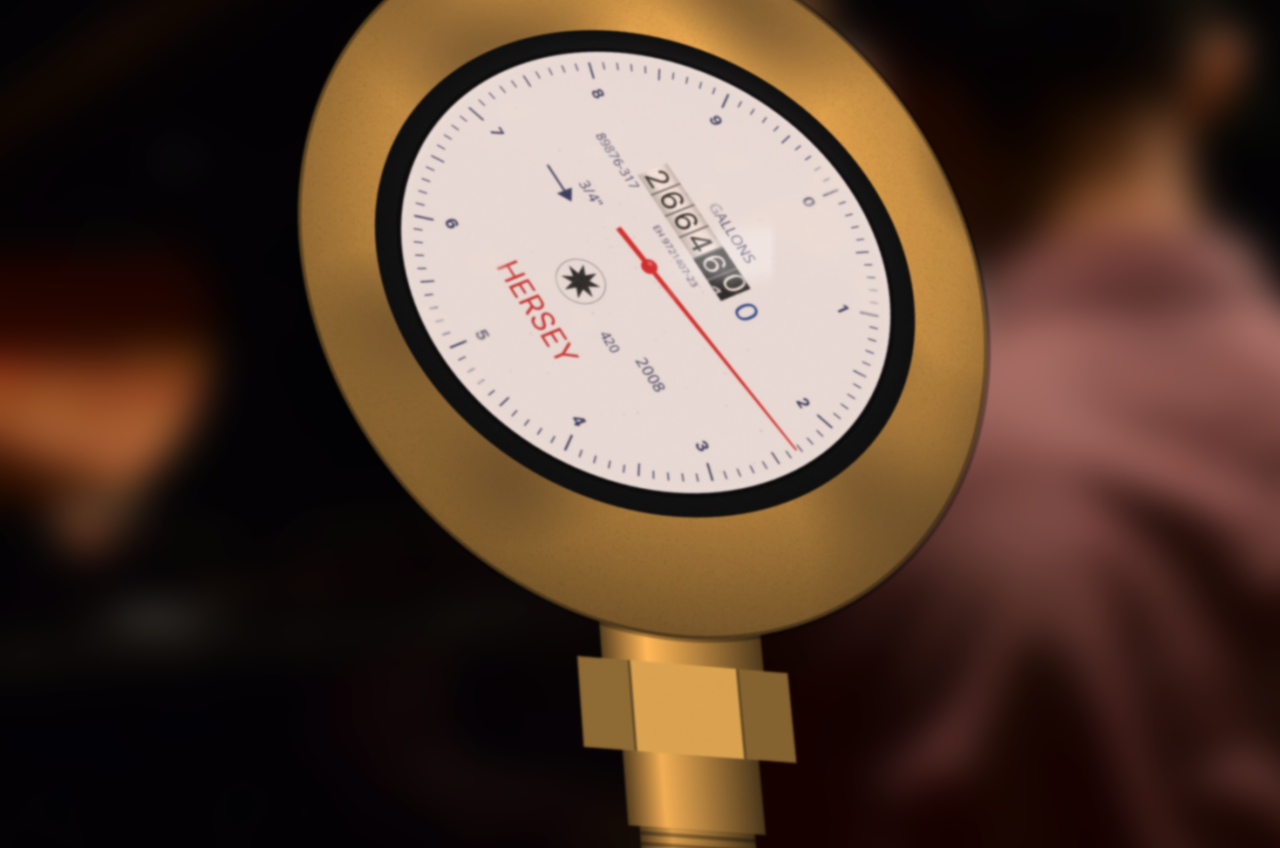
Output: 2664602.3 gal
